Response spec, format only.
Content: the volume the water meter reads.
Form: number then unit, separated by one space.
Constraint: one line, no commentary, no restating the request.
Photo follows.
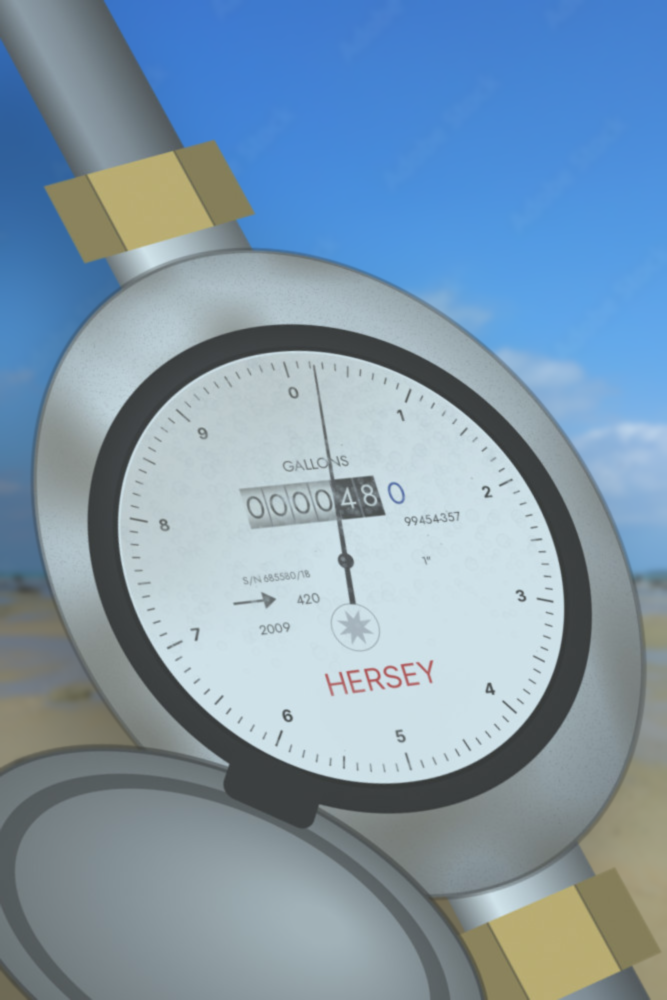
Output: 480.2 gal
